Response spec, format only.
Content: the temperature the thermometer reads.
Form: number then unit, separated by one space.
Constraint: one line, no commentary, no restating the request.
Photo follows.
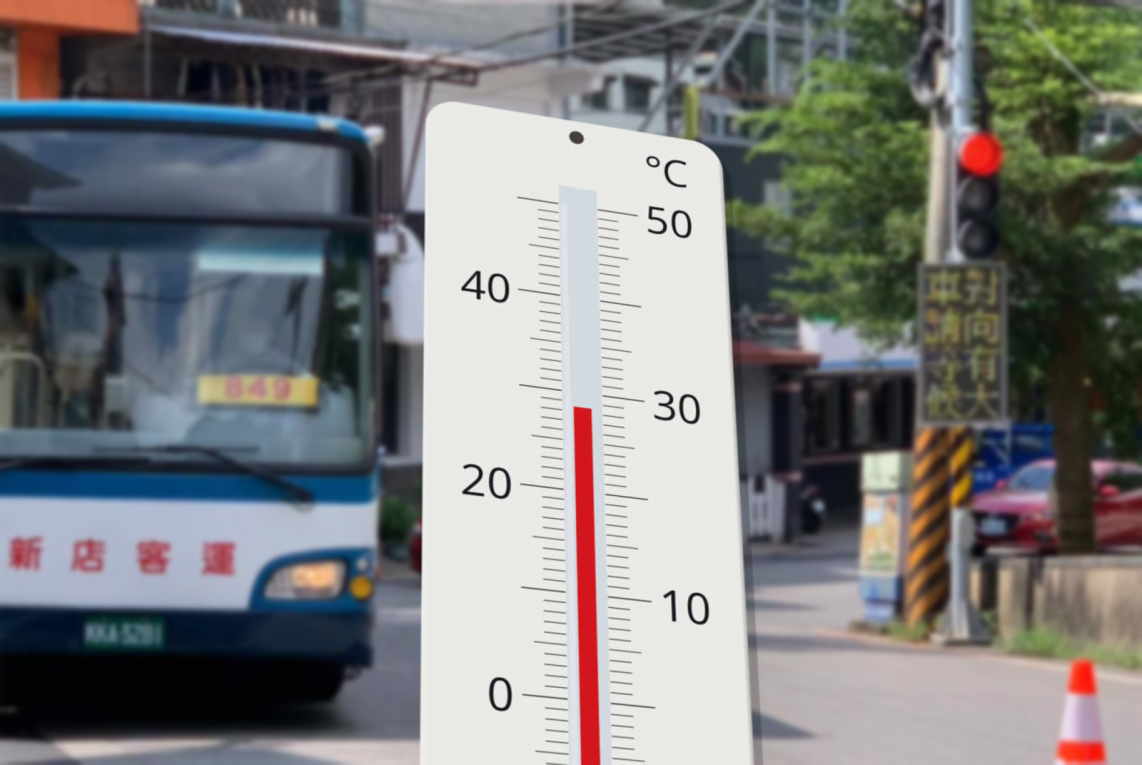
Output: 28.5 °C
